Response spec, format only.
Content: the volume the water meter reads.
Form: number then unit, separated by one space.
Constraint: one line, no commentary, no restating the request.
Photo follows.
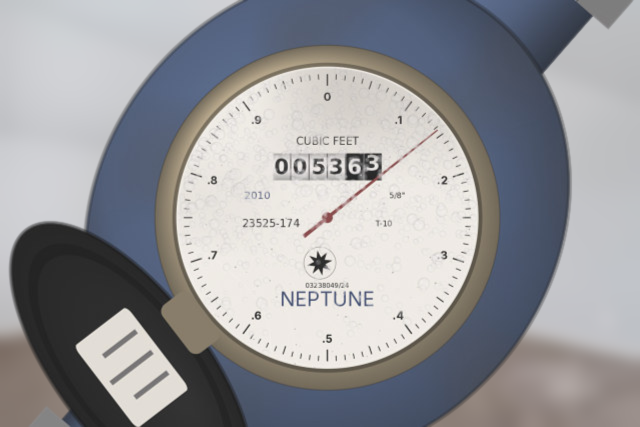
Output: 5363.14 ft³
